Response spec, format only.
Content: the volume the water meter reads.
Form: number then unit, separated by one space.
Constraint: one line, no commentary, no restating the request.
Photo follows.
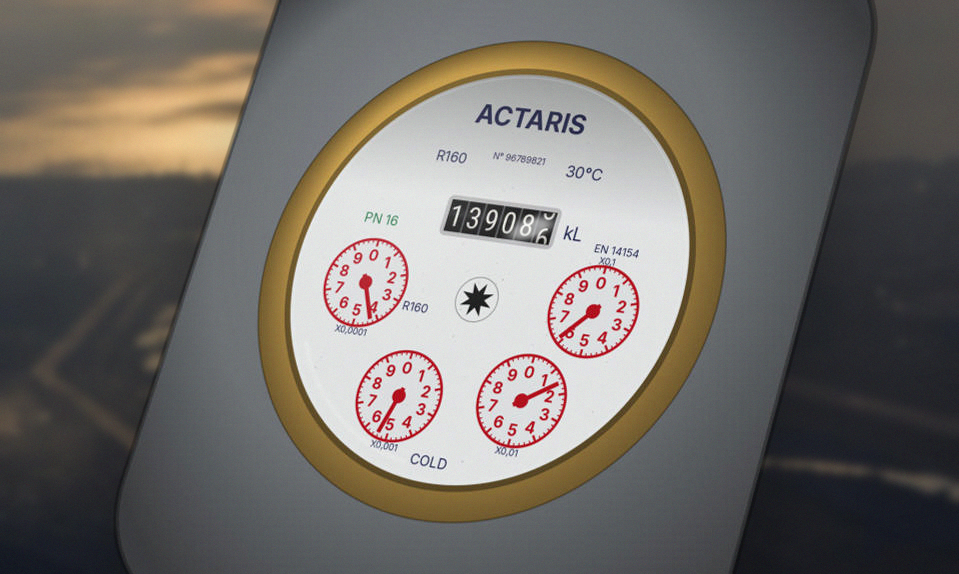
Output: 139085.6154 kL
